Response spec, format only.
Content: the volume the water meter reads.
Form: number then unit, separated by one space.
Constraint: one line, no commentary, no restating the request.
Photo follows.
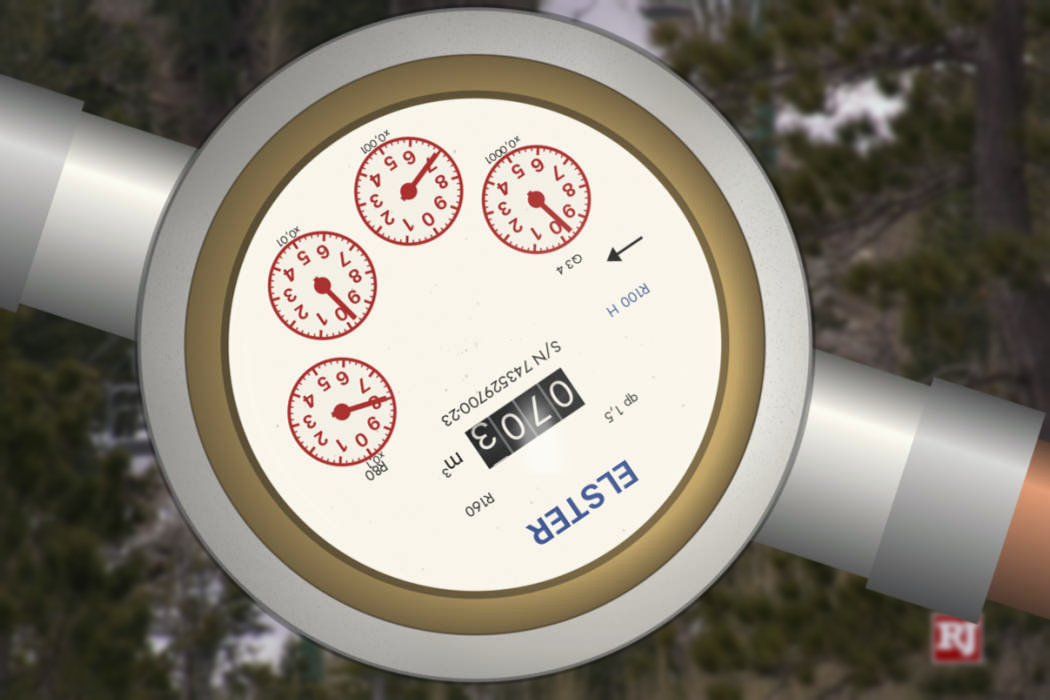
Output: 702.7969 m³
